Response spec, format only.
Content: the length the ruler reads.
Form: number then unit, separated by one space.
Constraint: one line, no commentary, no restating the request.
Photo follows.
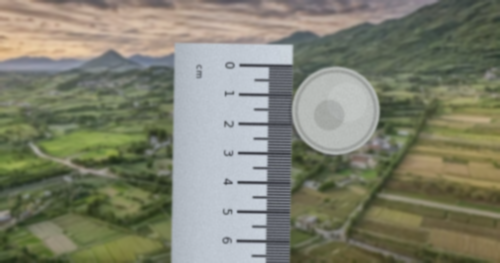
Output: 3 cm
